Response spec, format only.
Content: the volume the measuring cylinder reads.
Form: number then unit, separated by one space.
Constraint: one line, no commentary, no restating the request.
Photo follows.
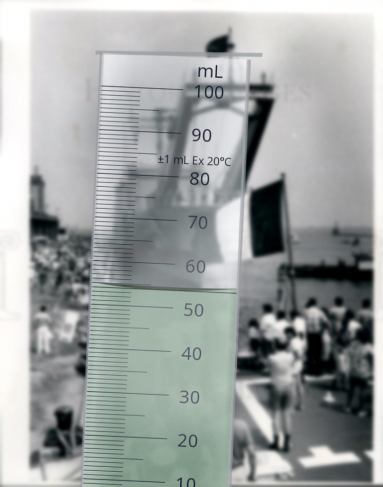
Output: 54 mL
